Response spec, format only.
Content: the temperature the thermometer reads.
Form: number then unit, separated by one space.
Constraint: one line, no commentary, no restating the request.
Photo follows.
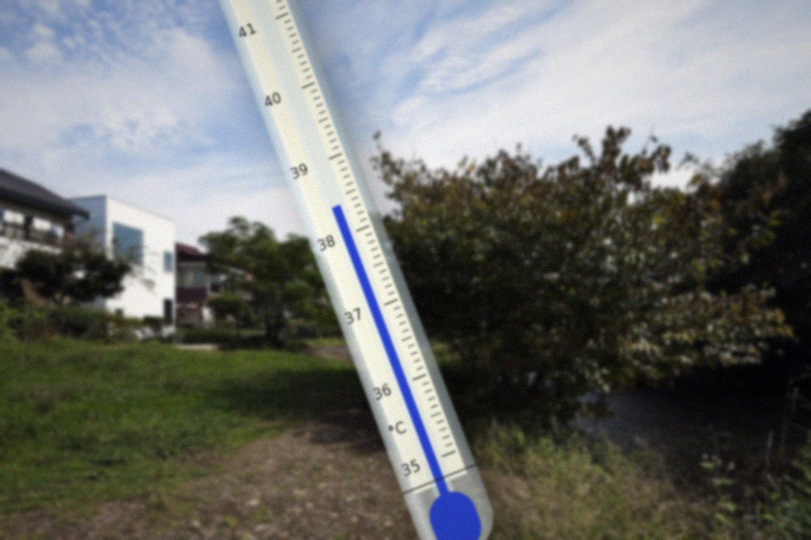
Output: 38.4 °C
